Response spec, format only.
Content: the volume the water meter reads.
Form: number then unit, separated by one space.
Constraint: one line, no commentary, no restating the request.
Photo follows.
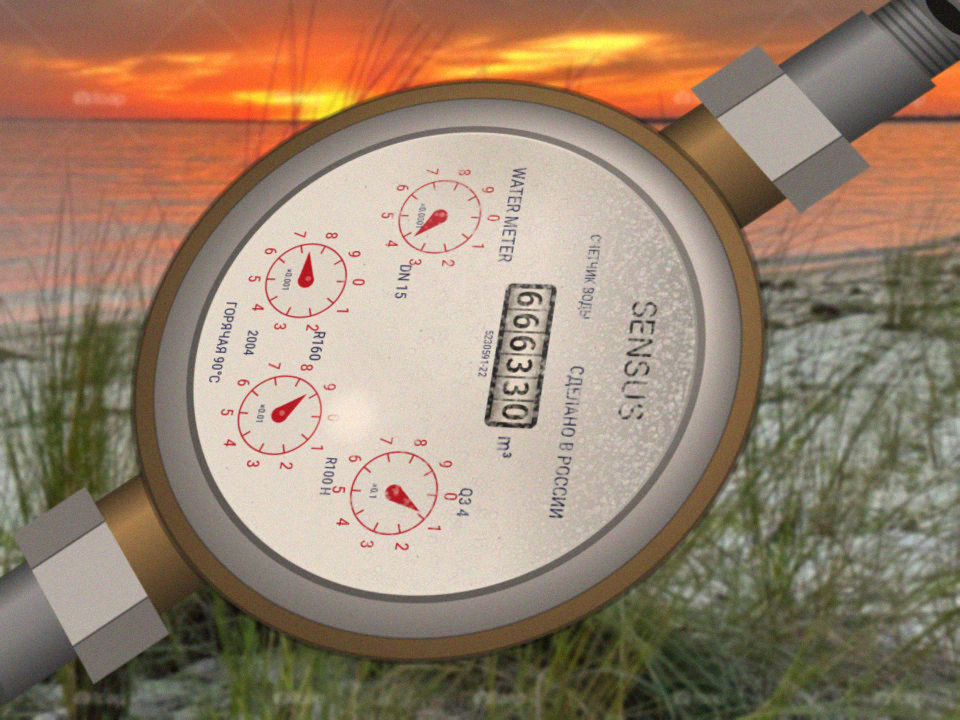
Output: 666330.0873 m³
